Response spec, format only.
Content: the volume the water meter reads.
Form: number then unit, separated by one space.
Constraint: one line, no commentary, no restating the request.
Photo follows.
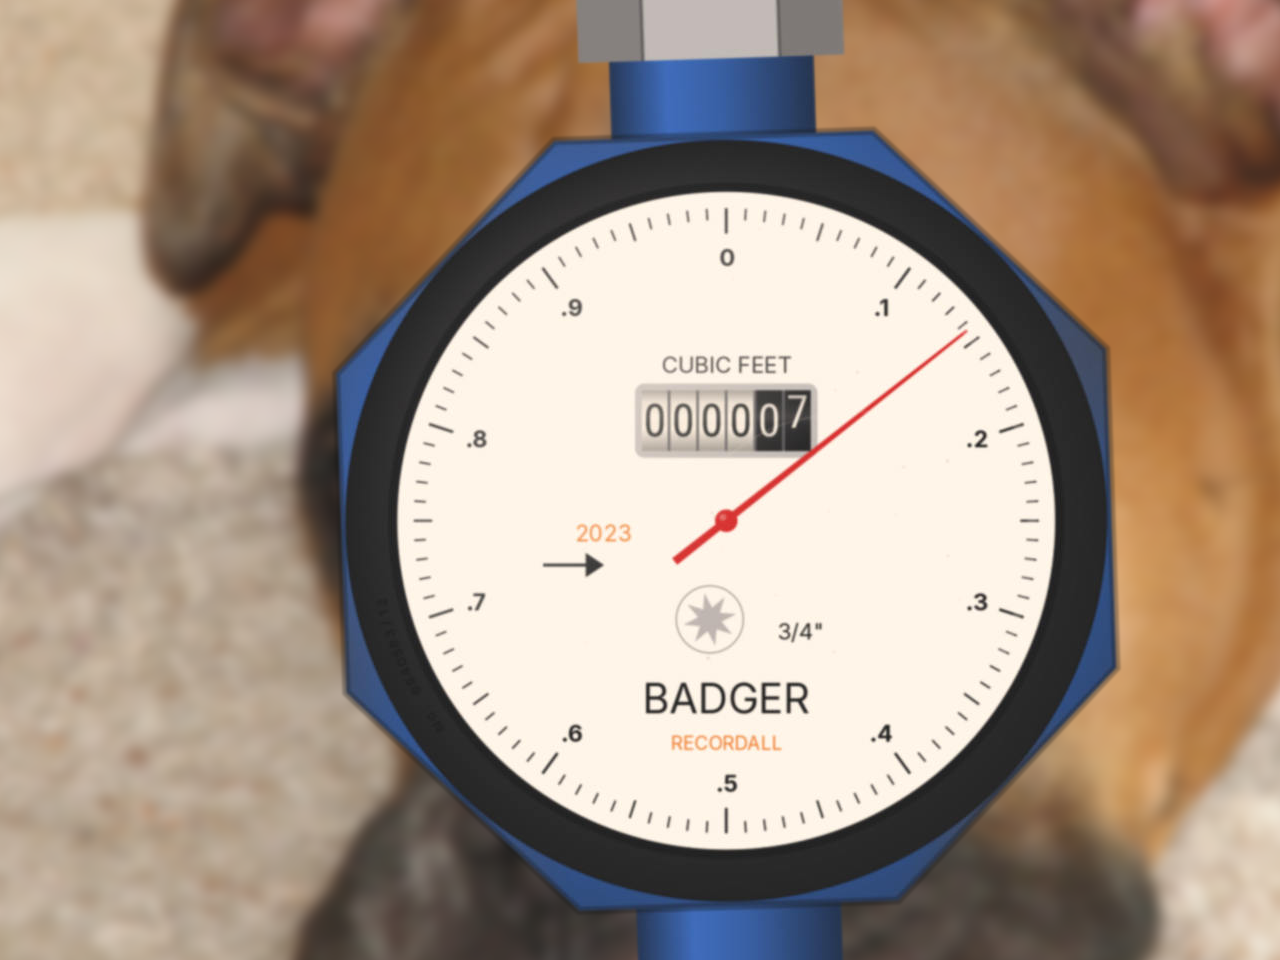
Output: 7.14 ft³
